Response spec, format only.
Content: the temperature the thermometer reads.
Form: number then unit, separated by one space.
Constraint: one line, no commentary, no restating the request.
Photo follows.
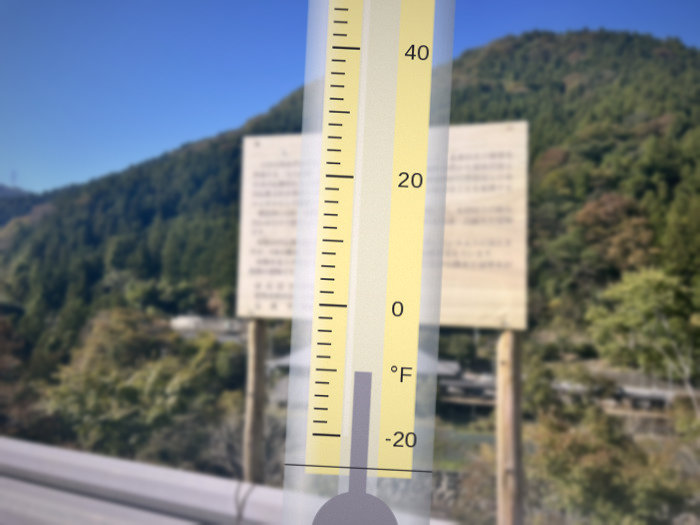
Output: -10 °F
